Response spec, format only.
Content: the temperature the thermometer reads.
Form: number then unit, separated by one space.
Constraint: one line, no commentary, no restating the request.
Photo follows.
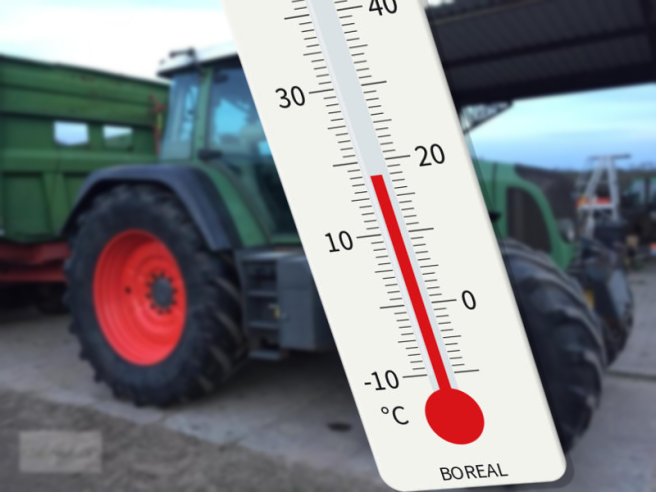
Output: 18 °C
